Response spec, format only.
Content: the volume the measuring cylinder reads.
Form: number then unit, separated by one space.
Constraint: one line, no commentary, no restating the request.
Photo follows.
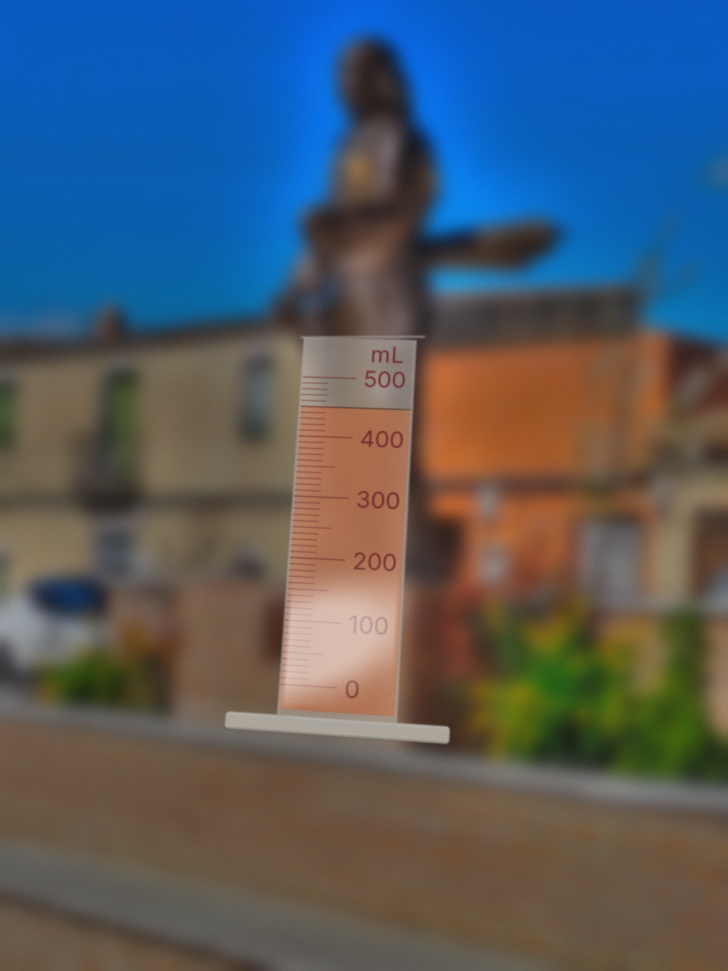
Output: 450 mL
